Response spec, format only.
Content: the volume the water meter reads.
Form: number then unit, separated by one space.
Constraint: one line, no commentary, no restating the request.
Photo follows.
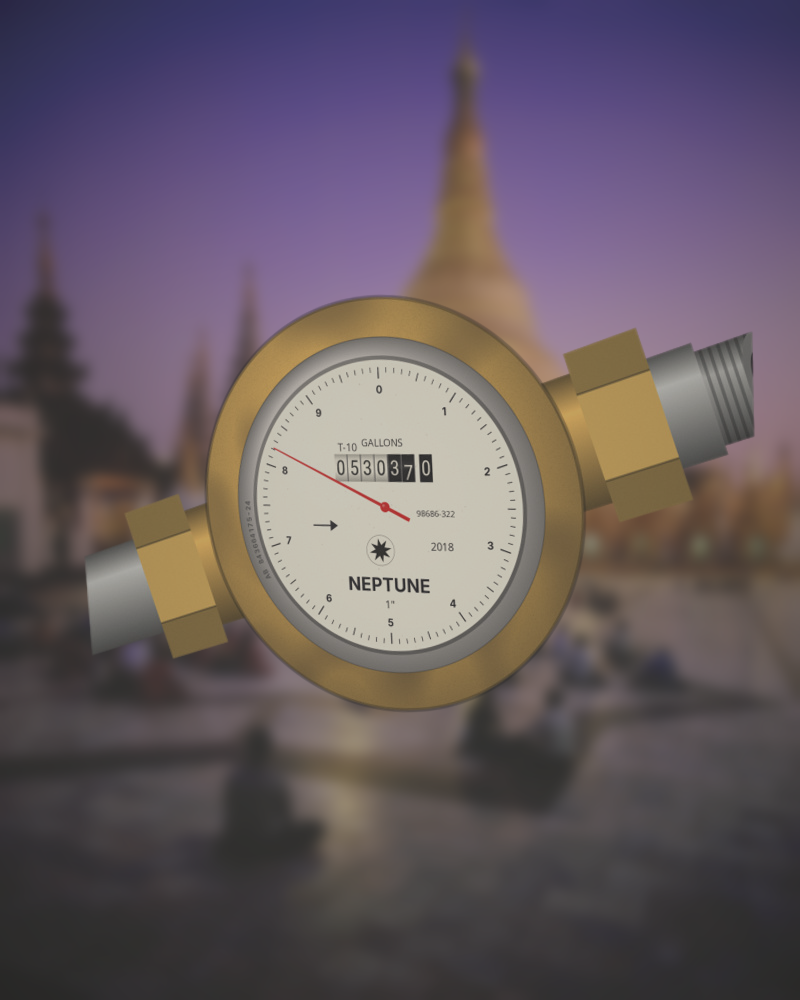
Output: 530368.2 gal
